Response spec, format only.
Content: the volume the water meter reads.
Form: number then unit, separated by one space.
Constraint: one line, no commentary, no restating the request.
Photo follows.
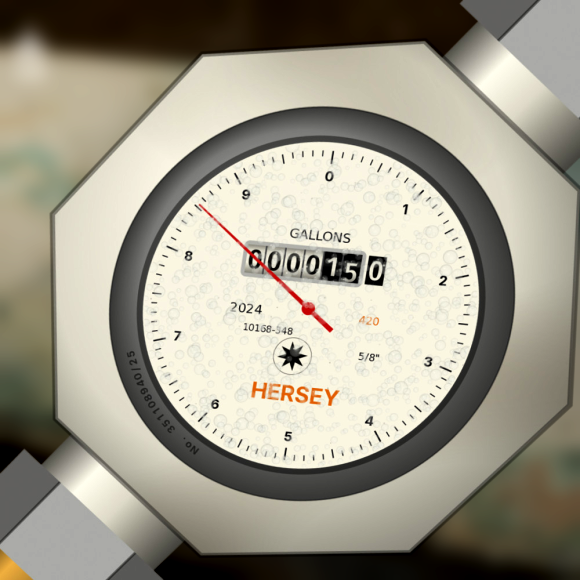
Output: 148.5 gal
